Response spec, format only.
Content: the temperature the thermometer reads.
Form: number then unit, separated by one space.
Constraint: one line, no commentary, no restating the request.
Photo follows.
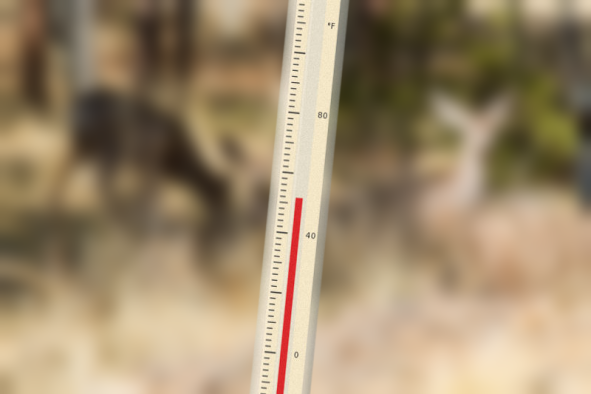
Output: 52 °F
